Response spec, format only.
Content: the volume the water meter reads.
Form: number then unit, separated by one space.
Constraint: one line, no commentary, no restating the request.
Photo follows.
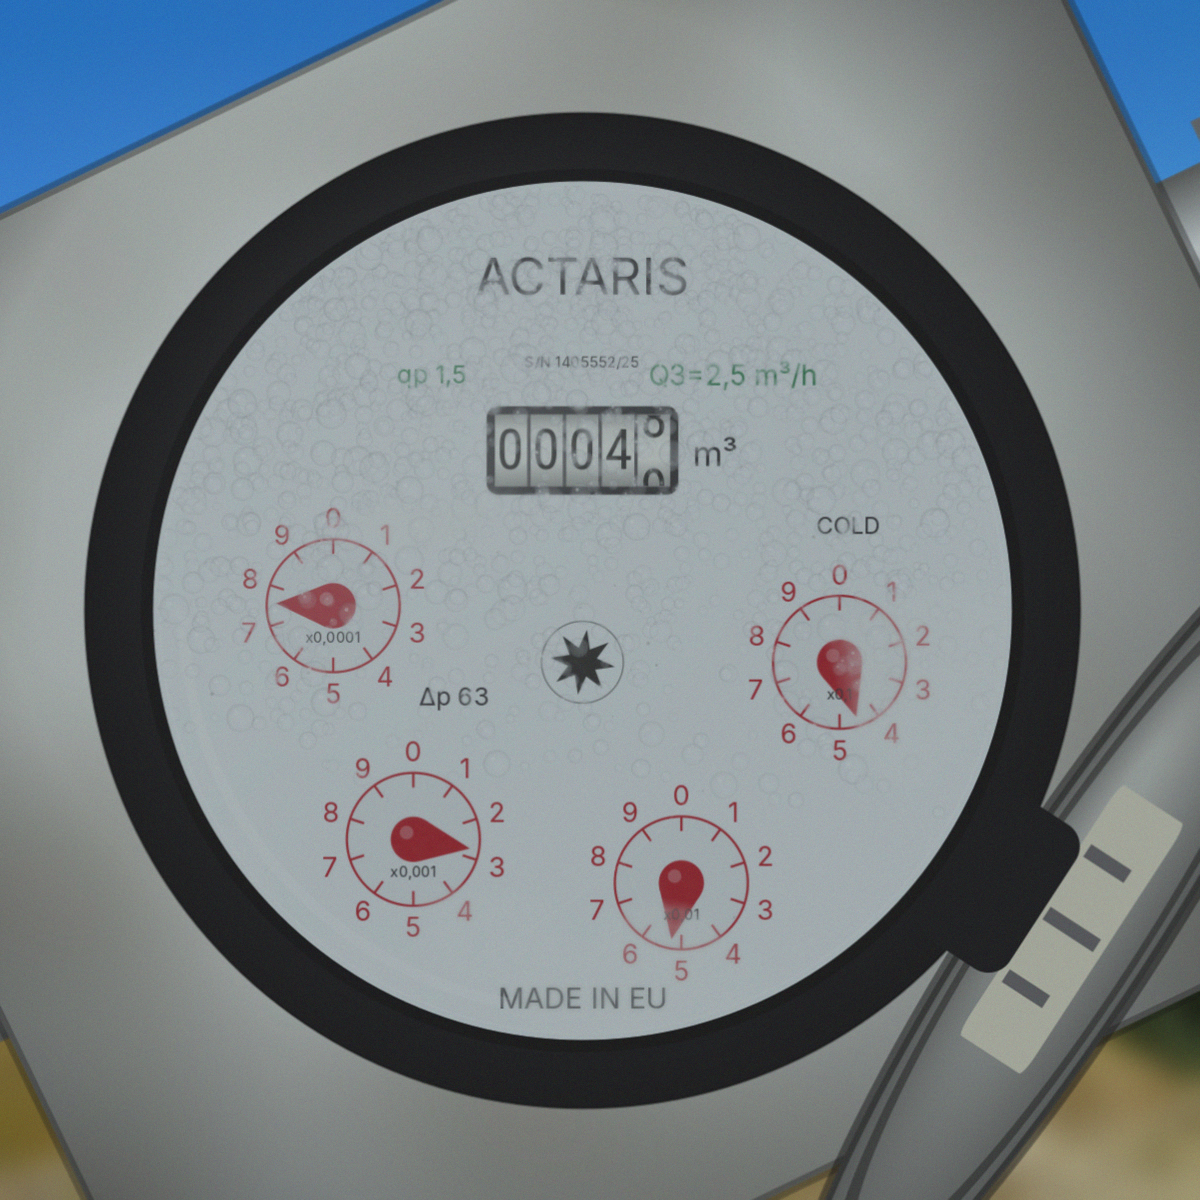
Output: 48.4527 m³
